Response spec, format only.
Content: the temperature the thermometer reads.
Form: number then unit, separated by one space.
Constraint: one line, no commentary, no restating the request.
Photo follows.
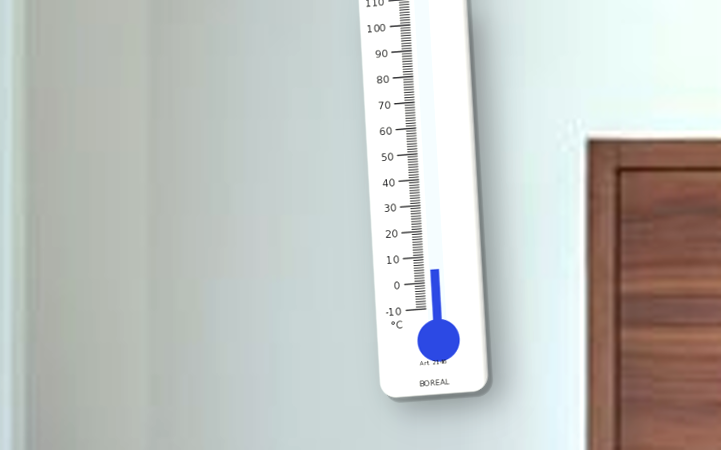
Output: 5 °C
